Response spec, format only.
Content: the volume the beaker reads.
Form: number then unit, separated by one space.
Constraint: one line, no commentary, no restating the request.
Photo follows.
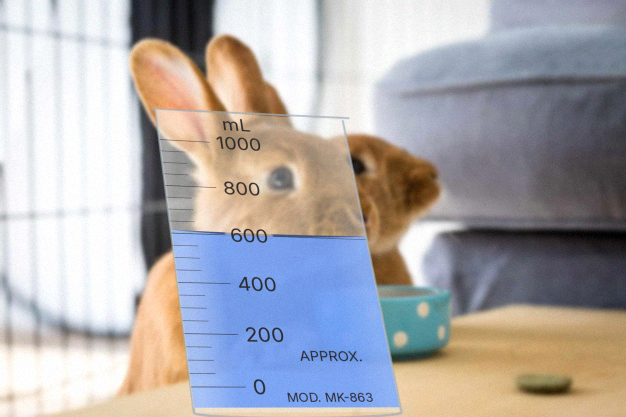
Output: 600 mL
